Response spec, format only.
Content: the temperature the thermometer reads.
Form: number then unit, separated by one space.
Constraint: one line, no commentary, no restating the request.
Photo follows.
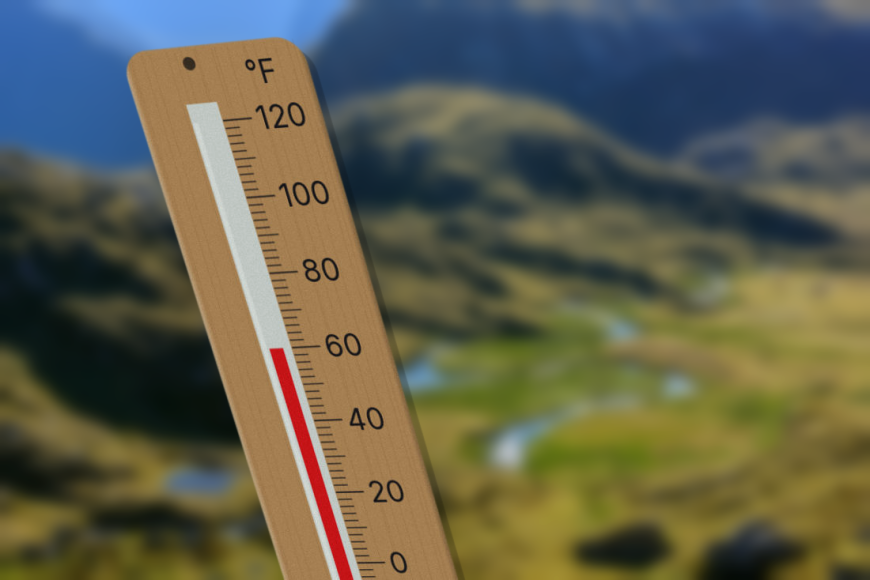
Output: 60 °F
